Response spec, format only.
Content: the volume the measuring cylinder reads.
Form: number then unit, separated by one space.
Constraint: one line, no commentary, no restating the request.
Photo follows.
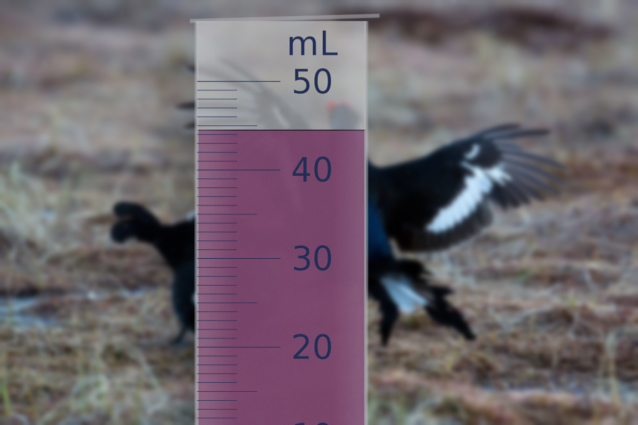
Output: 44.5 mL
